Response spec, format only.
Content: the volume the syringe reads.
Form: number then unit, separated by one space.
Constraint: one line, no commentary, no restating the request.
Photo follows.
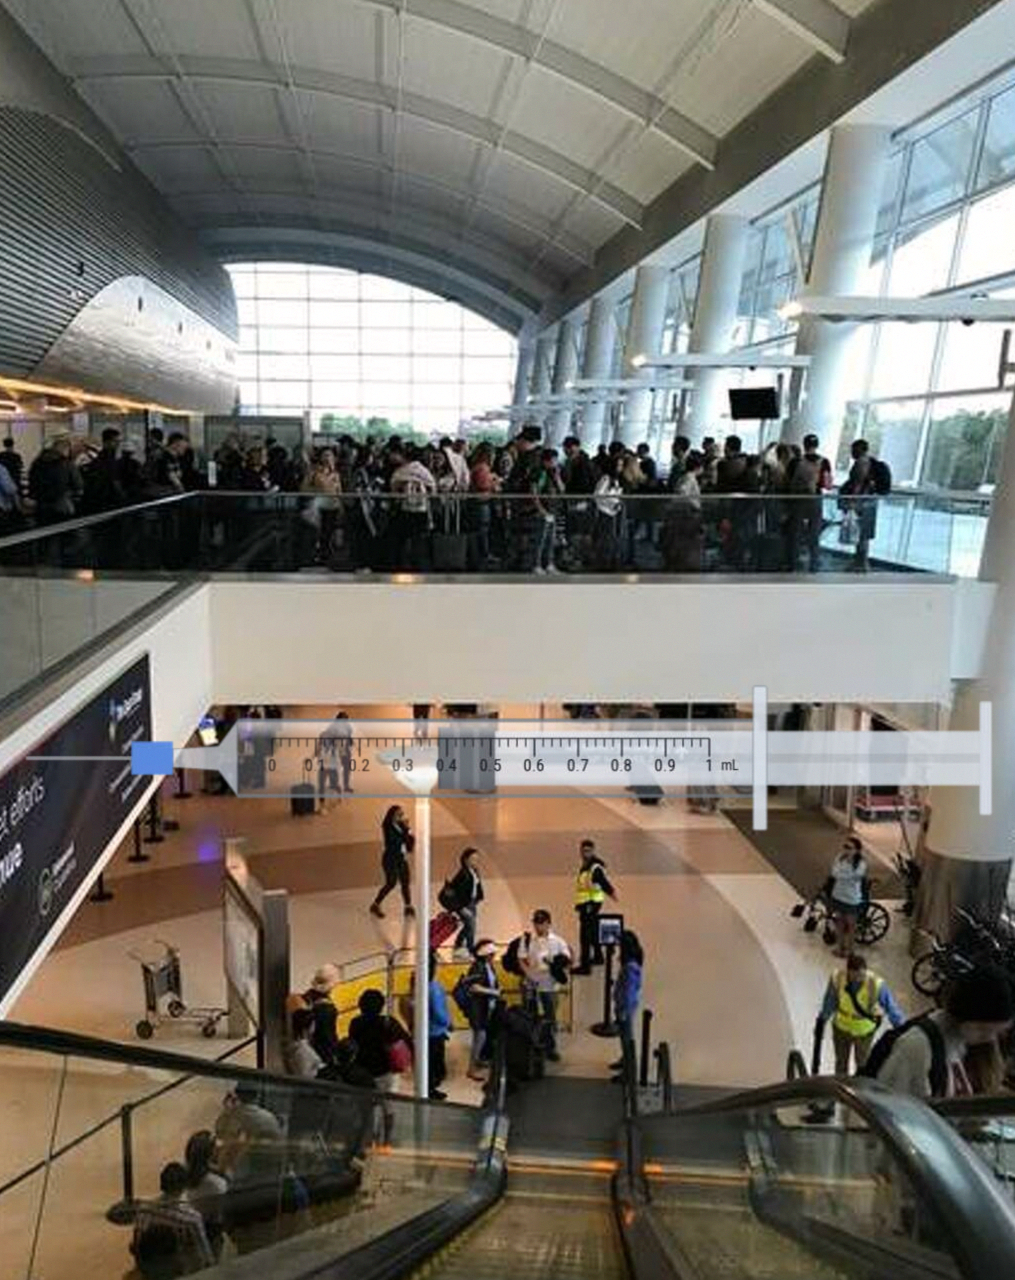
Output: 0.38 mL
